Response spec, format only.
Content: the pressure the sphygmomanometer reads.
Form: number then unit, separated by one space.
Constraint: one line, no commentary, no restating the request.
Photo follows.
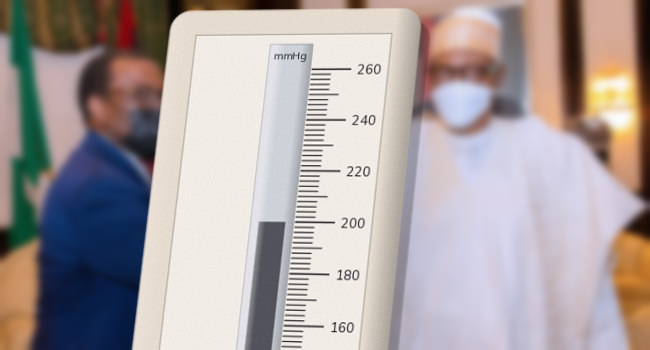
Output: 200 mmHg
